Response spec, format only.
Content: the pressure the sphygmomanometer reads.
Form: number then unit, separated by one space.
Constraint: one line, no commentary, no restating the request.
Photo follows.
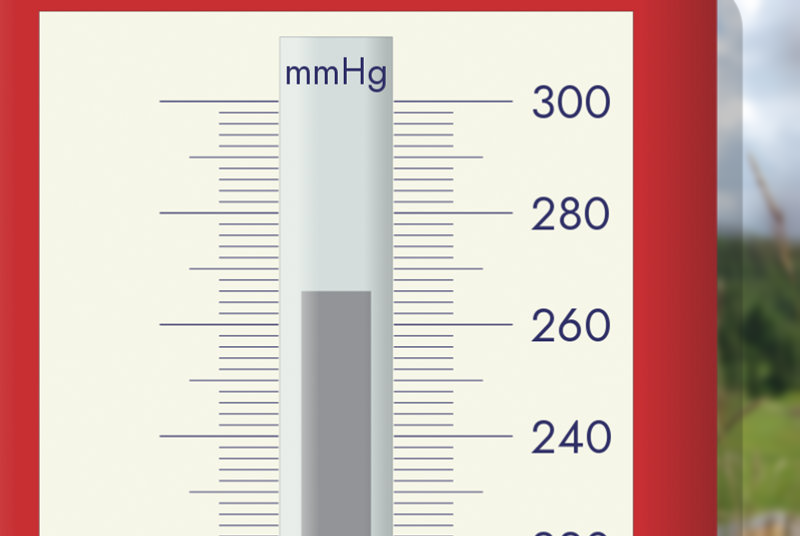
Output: 266 mmHg
